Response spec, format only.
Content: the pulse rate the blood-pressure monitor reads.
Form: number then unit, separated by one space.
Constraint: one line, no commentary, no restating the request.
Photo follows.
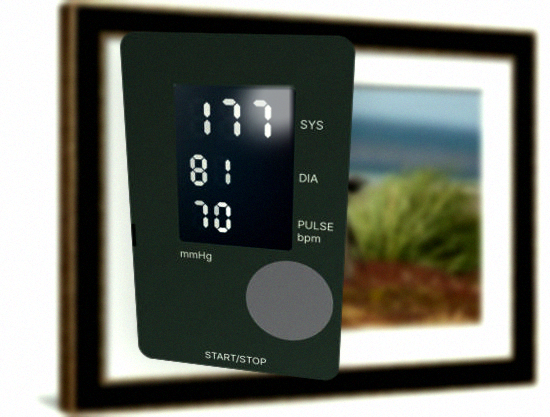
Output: 70 bpm
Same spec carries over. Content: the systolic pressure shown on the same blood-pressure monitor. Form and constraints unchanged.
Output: 177 mmHg
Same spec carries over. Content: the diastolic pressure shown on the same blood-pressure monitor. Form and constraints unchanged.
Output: 81 mmHg
